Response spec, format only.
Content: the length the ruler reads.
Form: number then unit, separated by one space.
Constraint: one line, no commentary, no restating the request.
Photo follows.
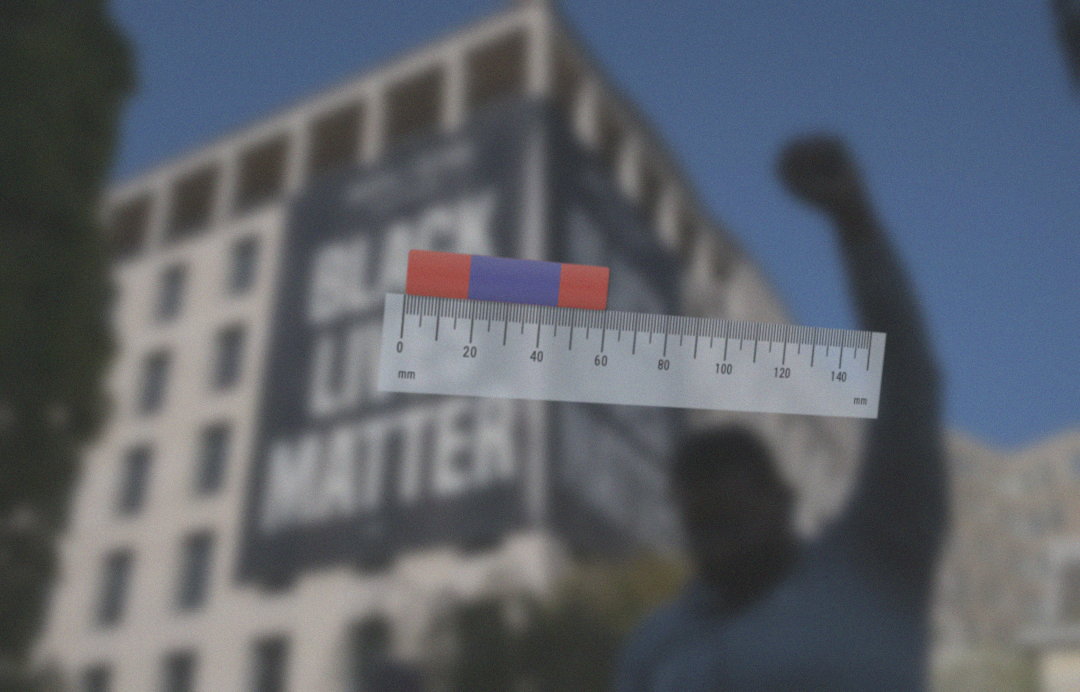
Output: 60 mm
